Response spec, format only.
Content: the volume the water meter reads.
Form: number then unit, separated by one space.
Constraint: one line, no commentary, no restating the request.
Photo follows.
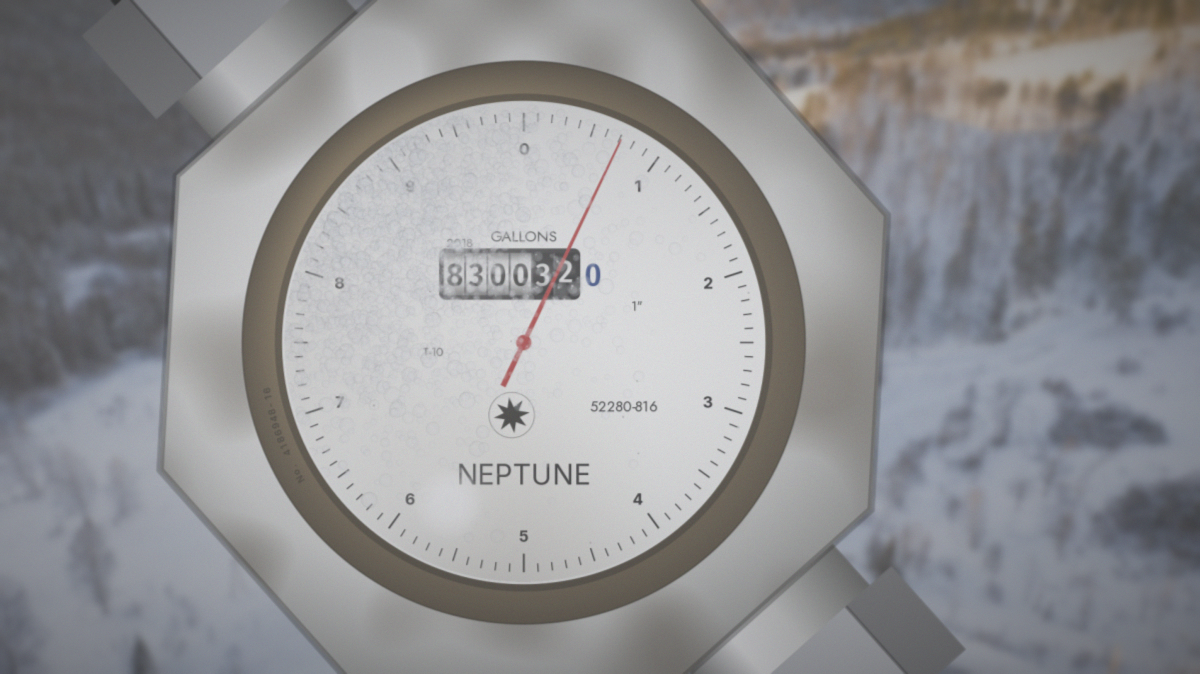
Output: 8300320.7 gal
